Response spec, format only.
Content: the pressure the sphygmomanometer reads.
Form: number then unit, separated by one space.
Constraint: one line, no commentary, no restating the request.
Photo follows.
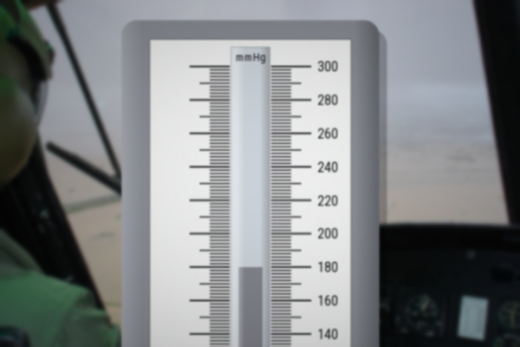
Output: 180 mmHg
